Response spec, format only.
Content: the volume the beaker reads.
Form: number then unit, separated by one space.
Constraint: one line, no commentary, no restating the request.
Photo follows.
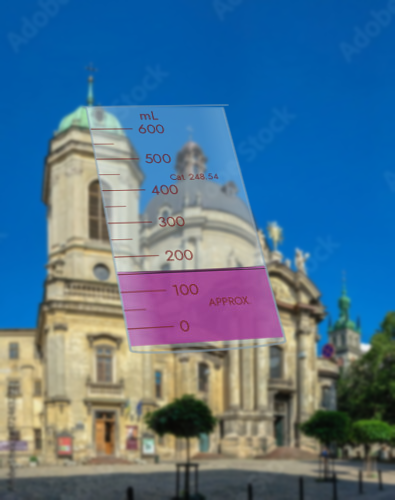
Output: 150 mL
